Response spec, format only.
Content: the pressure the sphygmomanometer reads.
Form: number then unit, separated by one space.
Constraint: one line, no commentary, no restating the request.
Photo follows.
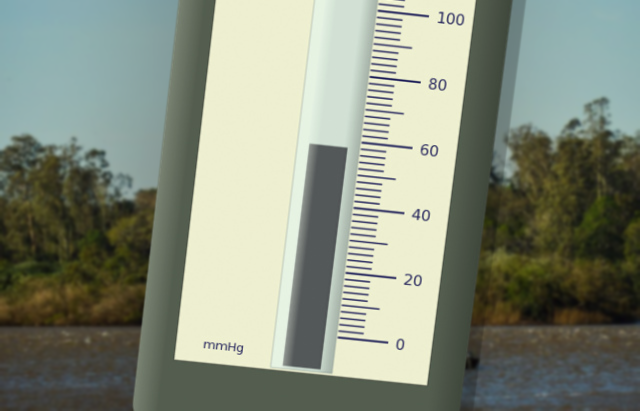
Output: 58 mmHg
